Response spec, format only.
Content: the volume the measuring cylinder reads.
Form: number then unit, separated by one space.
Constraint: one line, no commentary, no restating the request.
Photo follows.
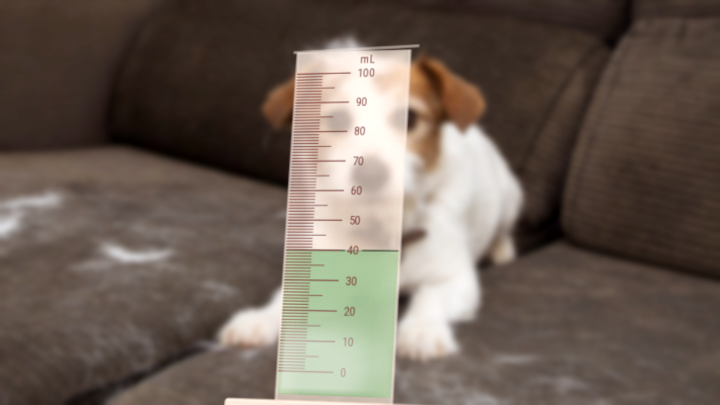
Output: 40 mL
